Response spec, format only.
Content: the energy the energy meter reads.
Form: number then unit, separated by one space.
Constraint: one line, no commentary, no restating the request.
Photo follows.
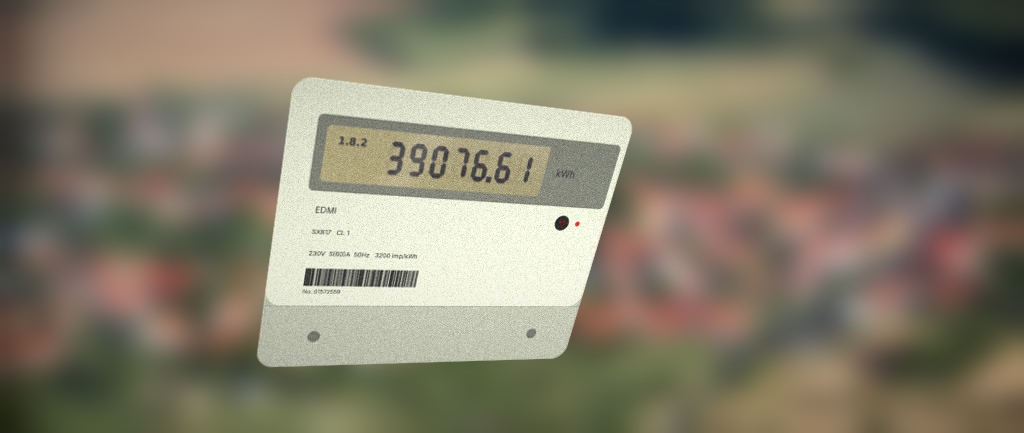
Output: 39076.61 kWh
